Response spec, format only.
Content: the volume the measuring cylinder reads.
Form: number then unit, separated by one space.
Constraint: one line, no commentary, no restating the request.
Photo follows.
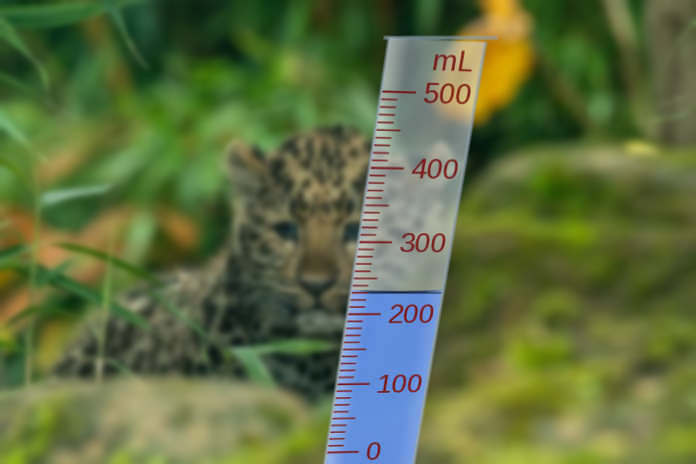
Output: 230 mL
